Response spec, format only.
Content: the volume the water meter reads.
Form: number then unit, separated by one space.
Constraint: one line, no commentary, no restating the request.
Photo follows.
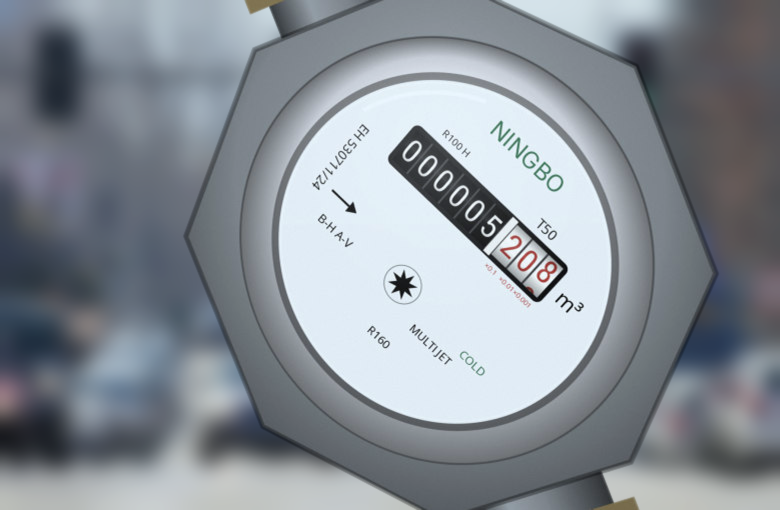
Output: 5.208 m³
